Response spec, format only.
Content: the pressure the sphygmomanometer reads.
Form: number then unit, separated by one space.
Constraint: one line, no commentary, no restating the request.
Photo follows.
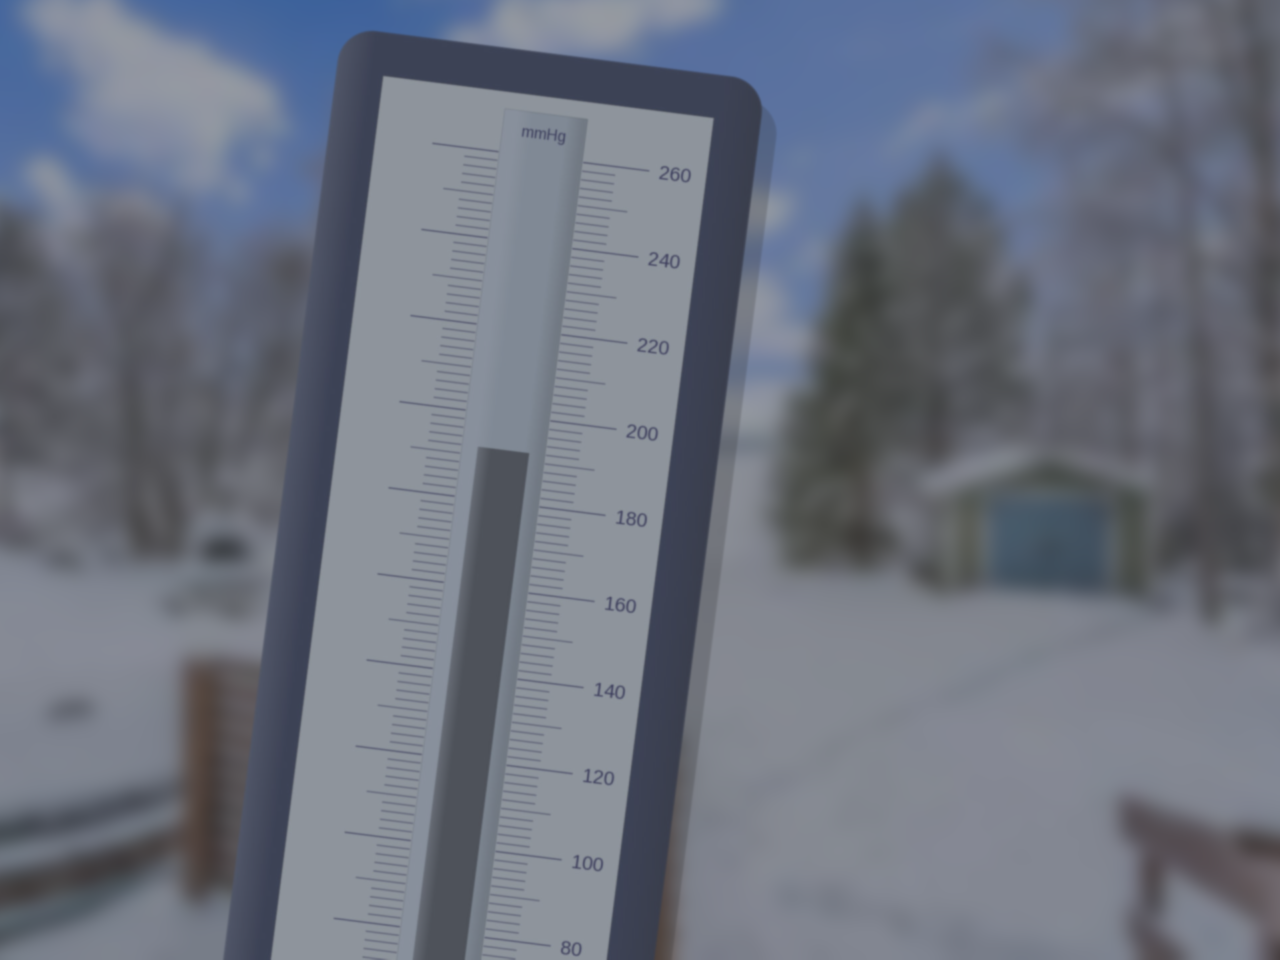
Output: 192 mmHg
